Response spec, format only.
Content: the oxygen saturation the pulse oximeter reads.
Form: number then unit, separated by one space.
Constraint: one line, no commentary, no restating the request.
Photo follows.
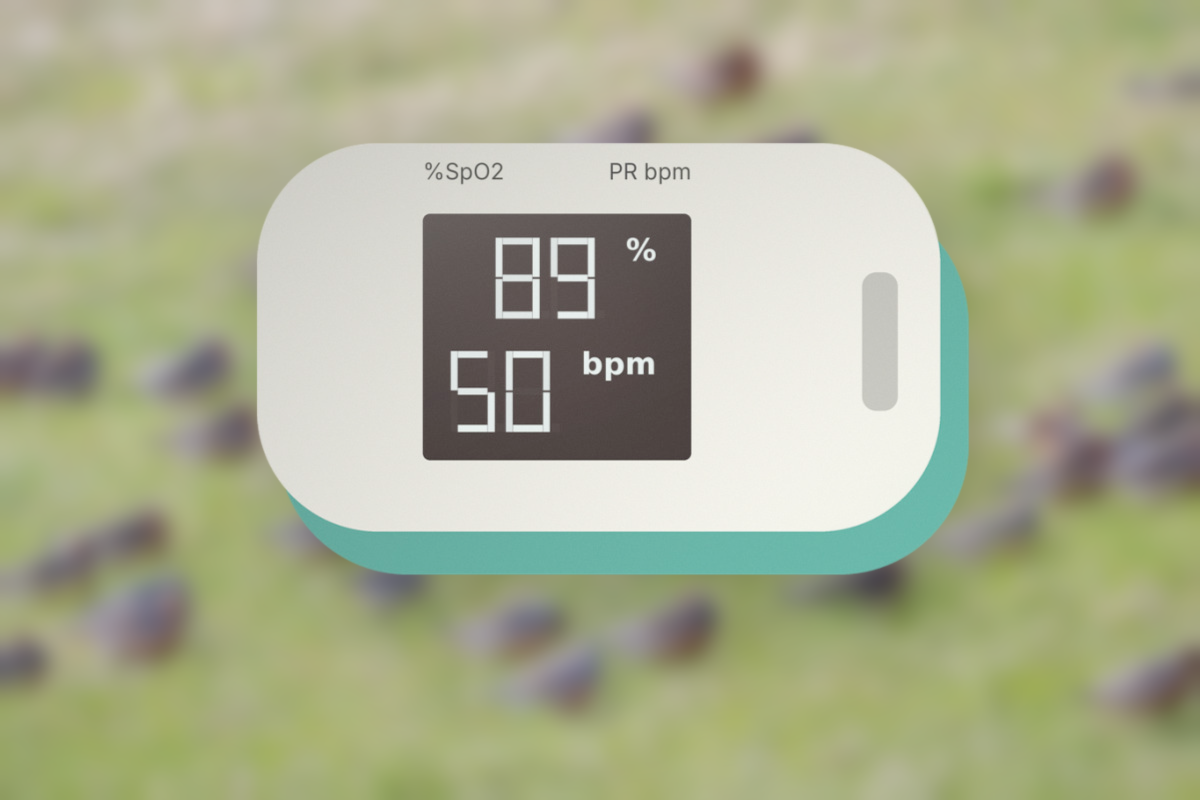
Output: 89 %
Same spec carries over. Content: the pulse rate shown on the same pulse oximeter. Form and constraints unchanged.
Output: 50 bpm
